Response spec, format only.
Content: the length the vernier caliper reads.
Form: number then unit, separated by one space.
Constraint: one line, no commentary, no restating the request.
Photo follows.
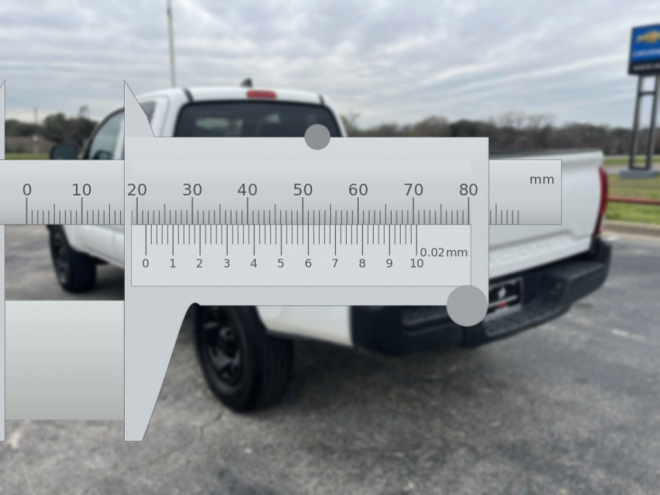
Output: 21.6 mm
